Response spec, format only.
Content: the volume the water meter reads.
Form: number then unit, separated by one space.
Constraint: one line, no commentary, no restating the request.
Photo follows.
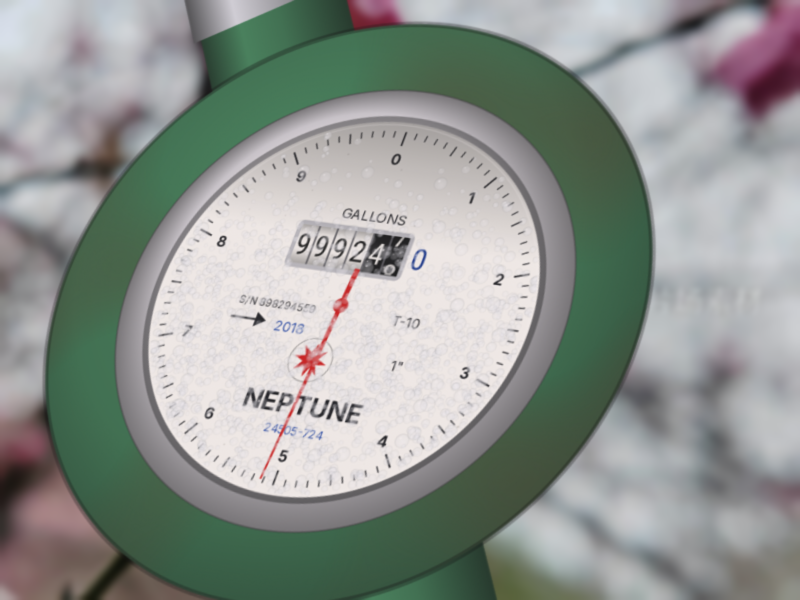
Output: 9992475.1 gal
